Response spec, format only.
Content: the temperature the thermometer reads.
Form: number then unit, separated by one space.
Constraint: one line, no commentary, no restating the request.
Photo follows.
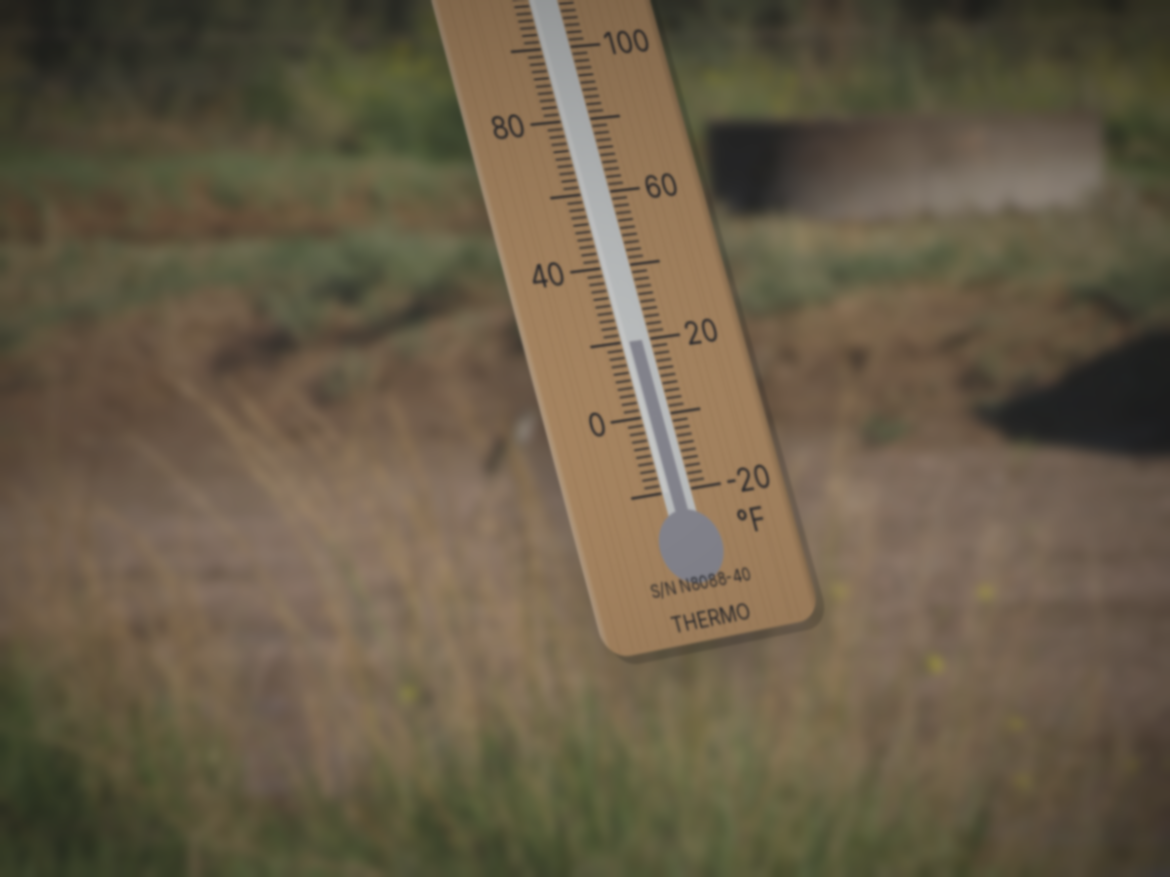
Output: 20 °F
